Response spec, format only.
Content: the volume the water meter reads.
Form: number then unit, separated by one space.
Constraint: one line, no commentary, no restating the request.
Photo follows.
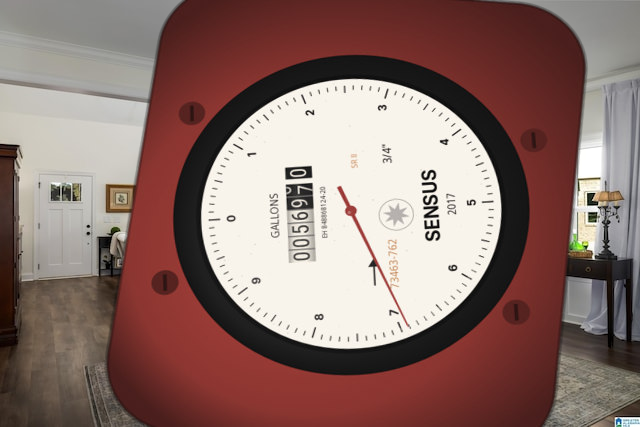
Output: 56966.9 gal
